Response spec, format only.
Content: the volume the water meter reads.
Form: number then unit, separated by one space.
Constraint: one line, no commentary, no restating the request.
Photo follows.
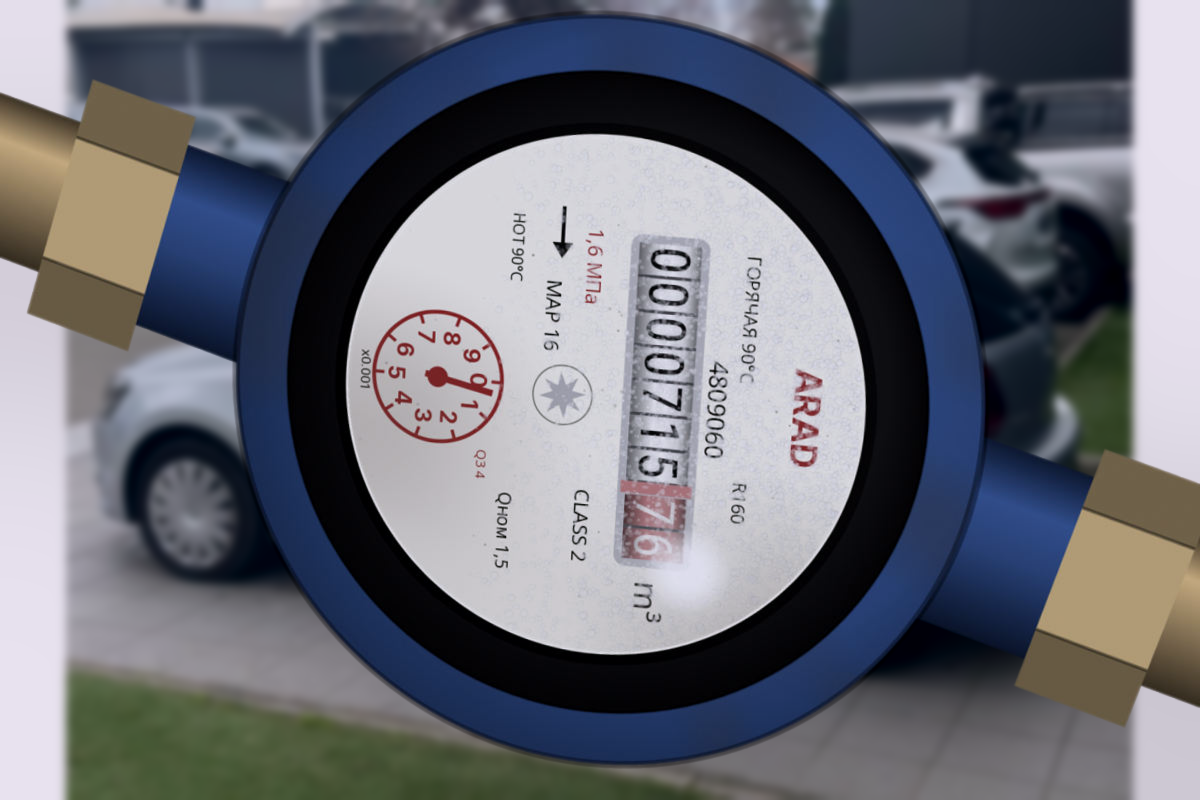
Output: 715.760 m³
